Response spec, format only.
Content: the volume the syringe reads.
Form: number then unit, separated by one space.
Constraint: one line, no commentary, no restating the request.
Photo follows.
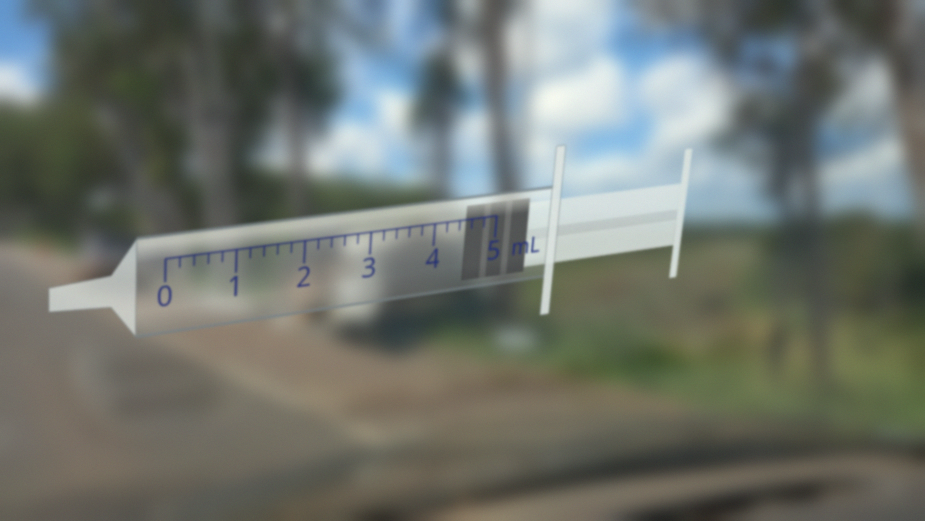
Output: 4.5 mL
